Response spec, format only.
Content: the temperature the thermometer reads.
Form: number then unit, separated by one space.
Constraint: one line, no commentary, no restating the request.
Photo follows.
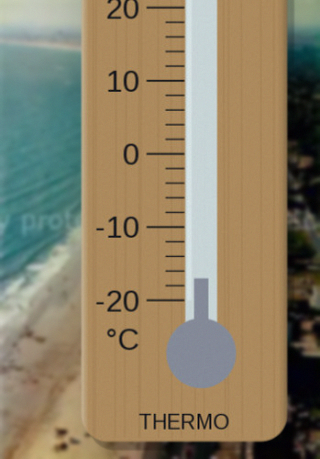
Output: -17 °C
